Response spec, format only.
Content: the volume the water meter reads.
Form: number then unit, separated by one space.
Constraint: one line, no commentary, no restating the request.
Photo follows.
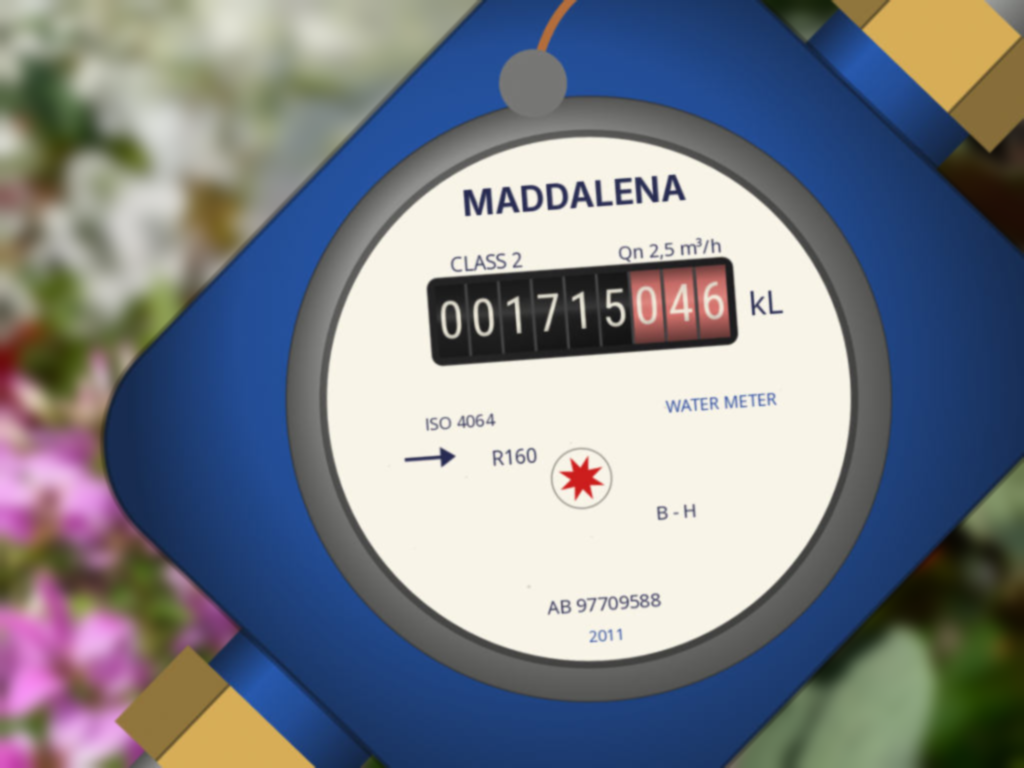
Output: 1715.046 kL
